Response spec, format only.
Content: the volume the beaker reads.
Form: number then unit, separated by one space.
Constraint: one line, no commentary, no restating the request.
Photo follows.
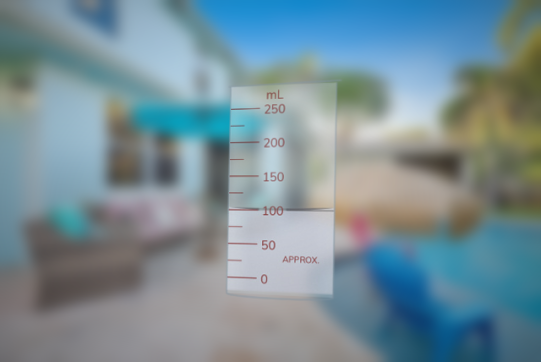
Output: 100 mL
